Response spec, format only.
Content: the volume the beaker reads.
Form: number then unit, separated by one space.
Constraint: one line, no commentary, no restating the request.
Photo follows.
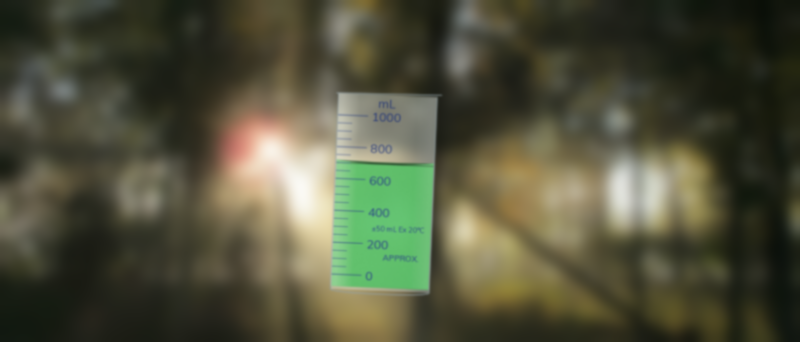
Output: 700 mL
